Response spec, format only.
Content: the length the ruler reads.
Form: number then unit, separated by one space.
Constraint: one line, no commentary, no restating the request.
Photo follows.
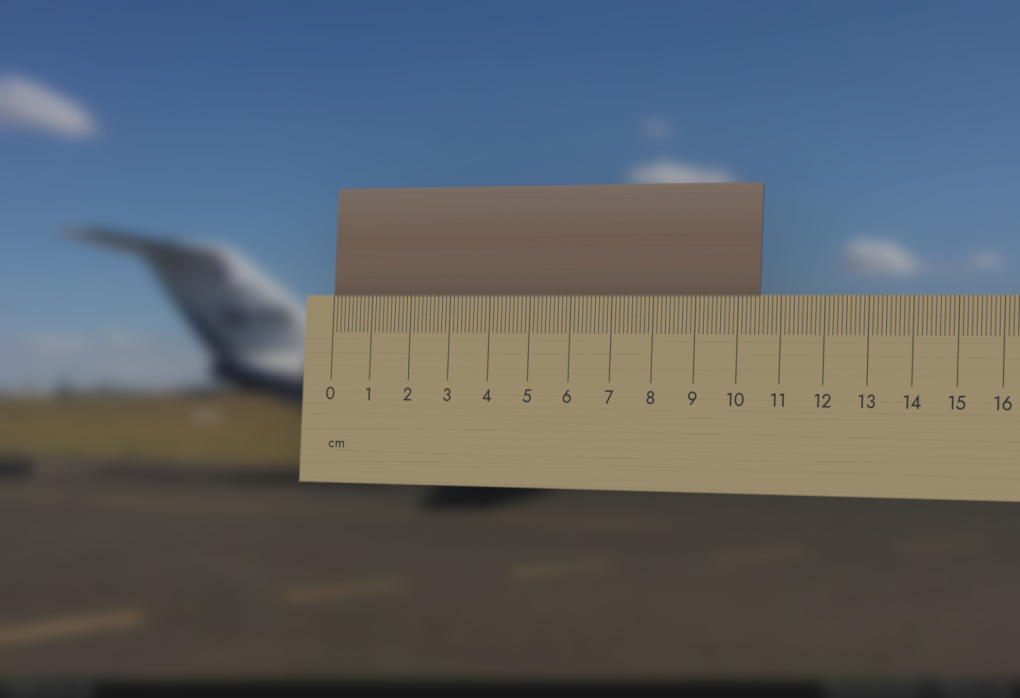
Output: 10.5 cm
